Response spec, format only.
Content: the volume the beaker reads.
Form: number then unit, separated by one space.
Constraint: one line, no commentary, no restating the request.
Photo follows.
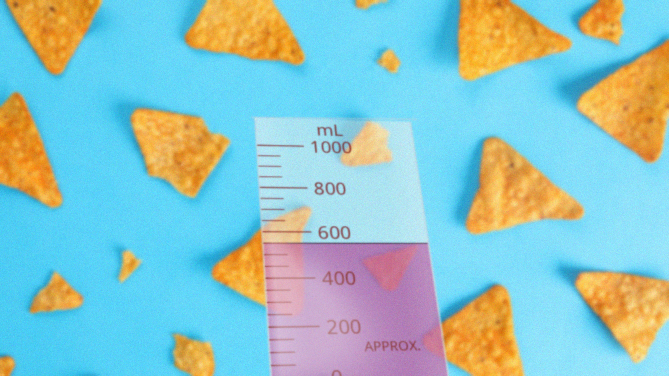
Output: 550 mL
